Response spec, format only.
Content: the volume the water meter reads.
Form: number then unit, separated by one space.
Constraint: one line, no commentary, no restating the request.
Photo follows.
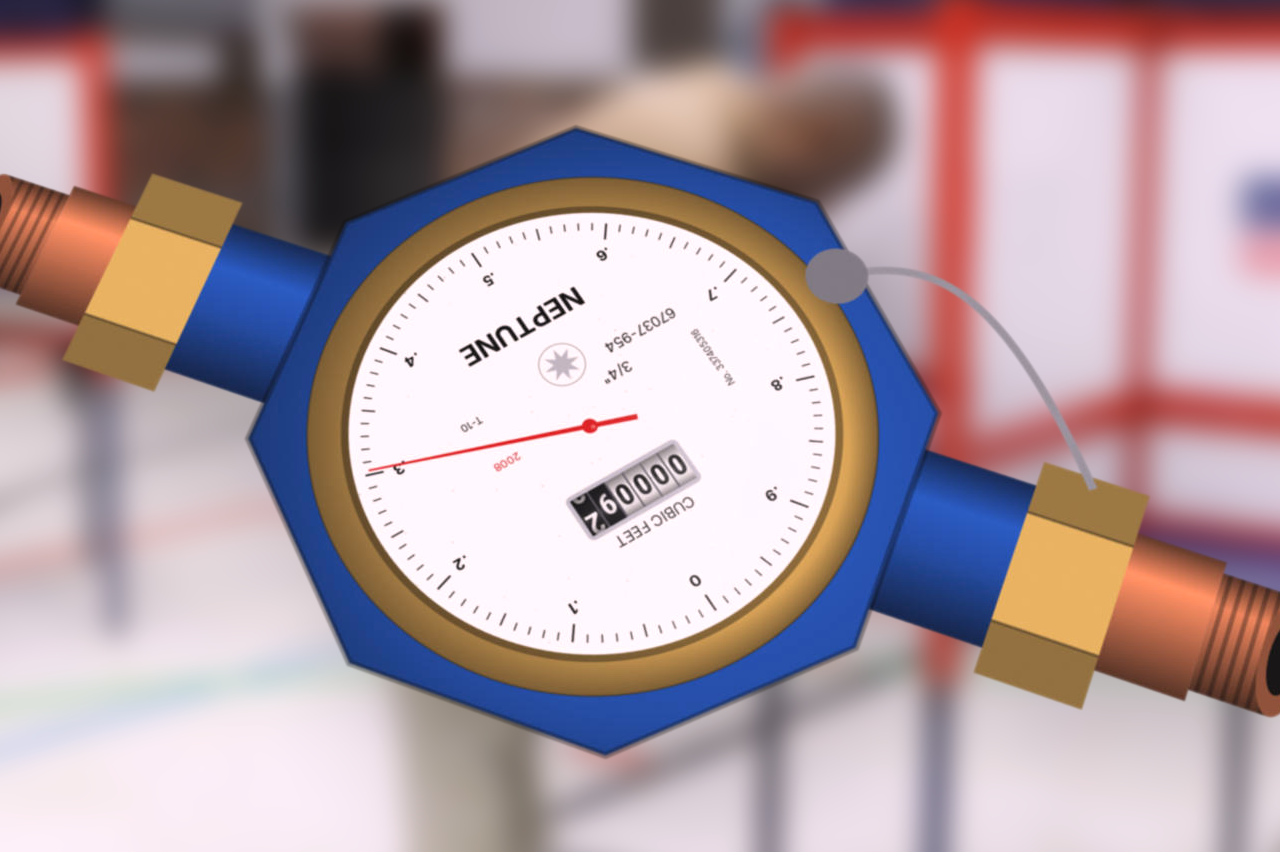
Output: 92.30 ft³
